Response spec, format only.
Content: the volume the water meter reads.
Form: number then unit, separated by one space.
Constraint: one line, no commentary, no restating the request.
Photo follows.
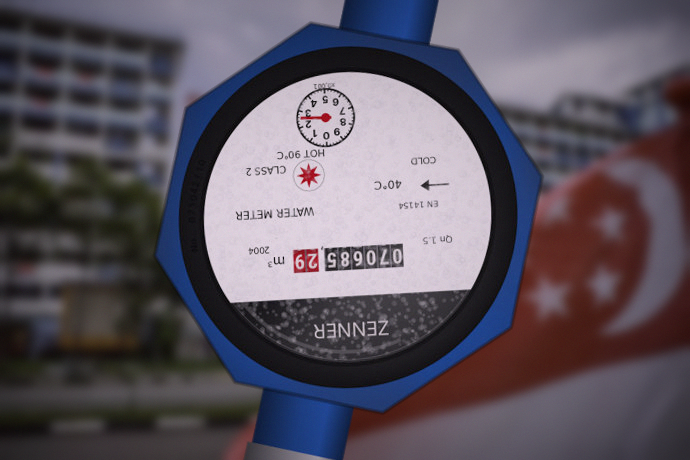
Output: 70685.292 m³
